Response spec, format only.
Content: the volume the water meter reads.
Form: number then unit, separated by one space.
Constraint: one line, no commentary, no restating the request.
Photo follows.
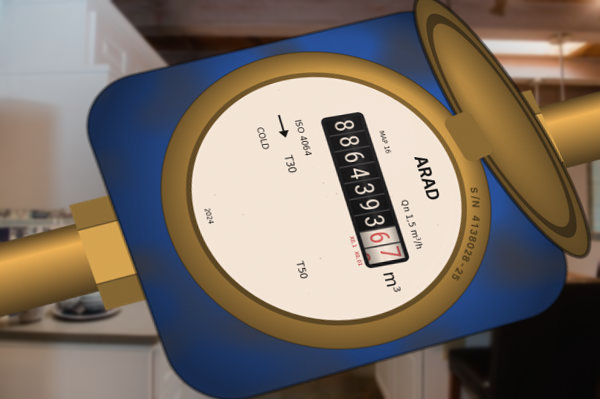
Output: 8864393.67 m³
